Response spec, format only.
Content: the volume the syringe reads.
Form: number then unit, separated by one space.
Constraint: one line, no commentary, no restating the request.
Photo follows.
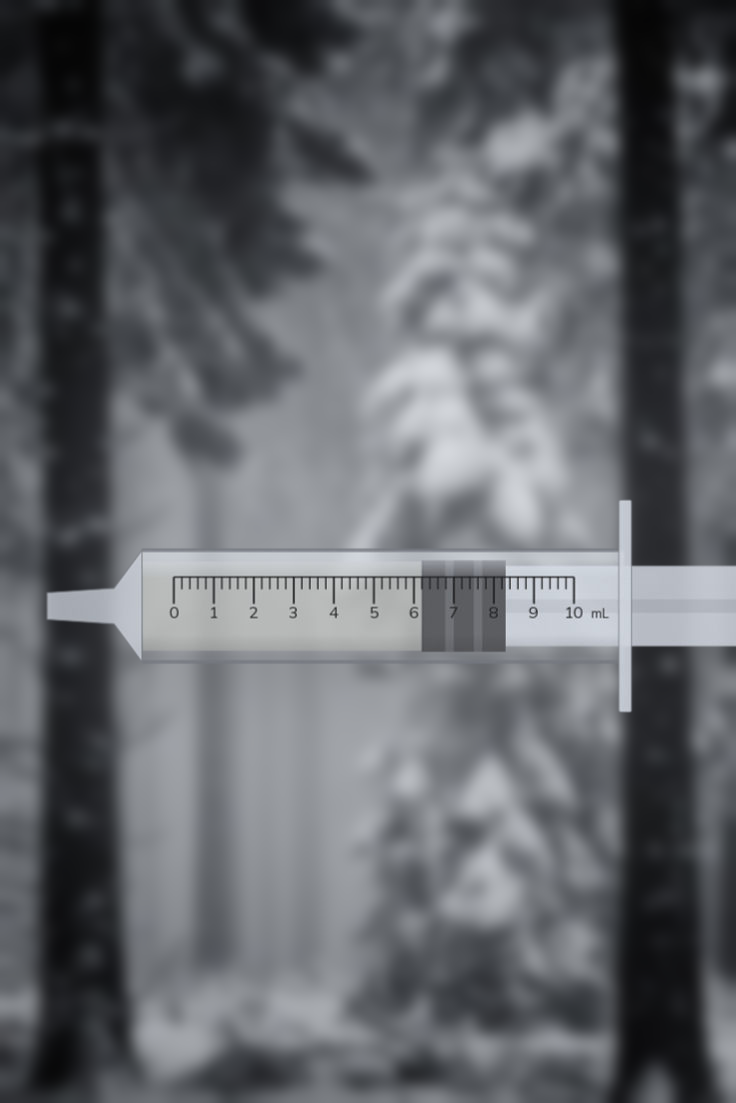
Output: 6.2 mL
